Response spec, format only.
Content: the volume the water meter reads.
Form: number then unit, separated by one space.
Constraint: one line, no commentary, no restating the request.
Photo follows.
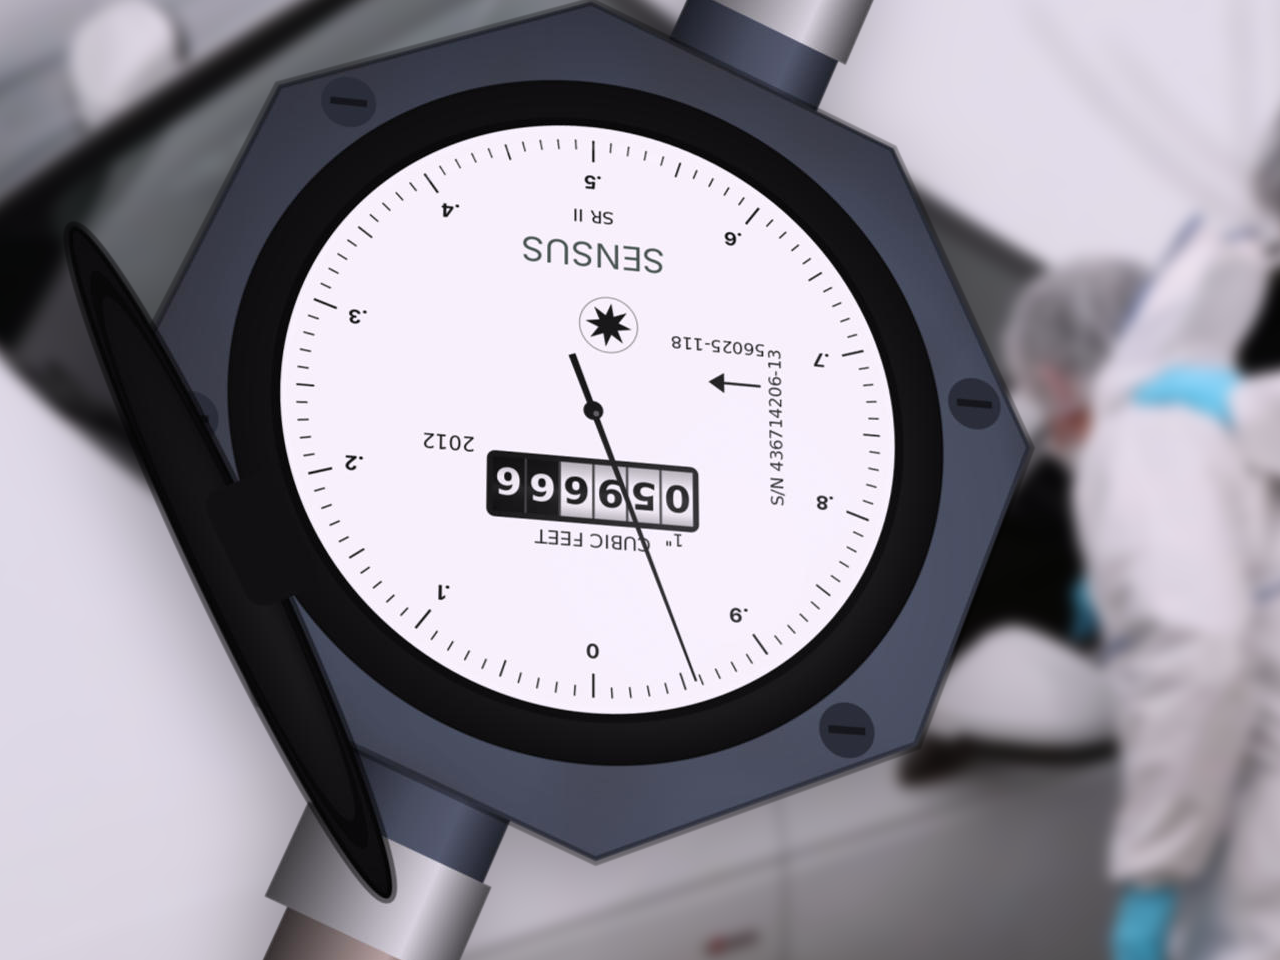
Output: 59665.94 ft³
